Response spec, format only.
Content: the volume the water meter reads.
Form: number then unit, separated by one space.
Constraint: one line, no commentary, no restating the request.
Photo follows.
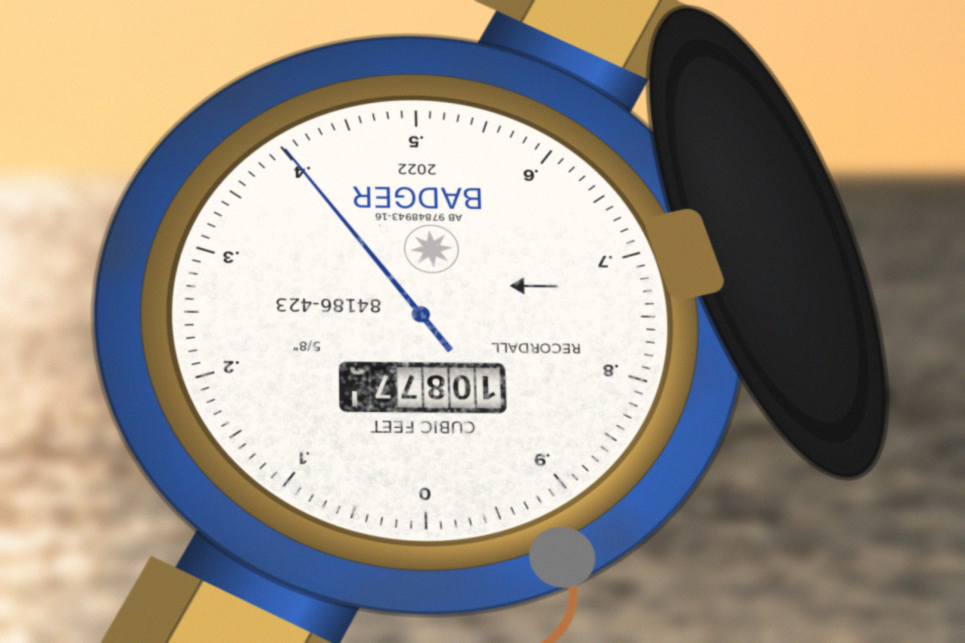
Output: 108771.40 ft³
